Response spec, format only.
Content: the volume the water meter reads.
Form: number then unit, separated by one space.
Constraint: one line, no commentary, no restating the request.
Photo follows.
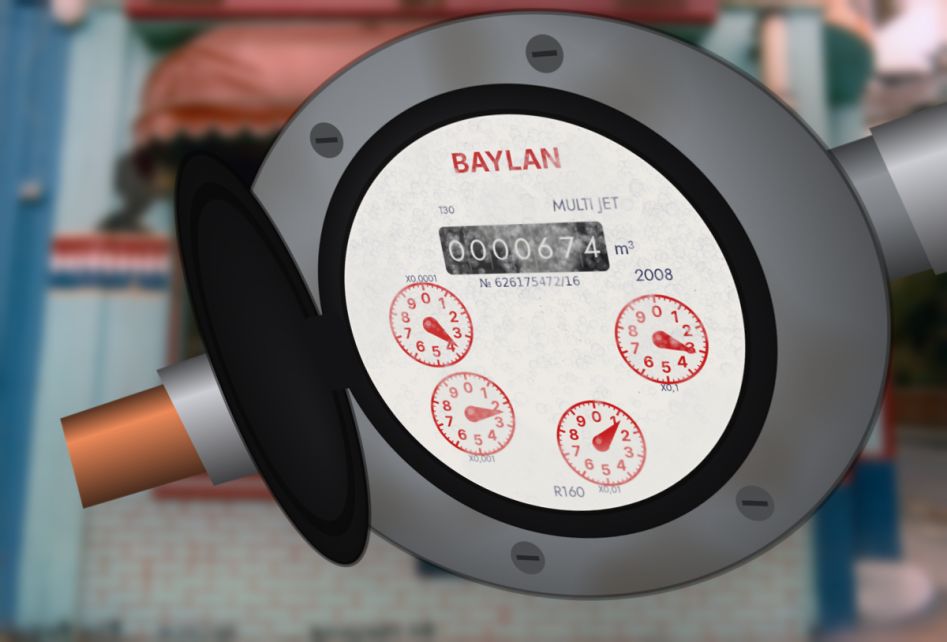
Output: 674.3123 m³
